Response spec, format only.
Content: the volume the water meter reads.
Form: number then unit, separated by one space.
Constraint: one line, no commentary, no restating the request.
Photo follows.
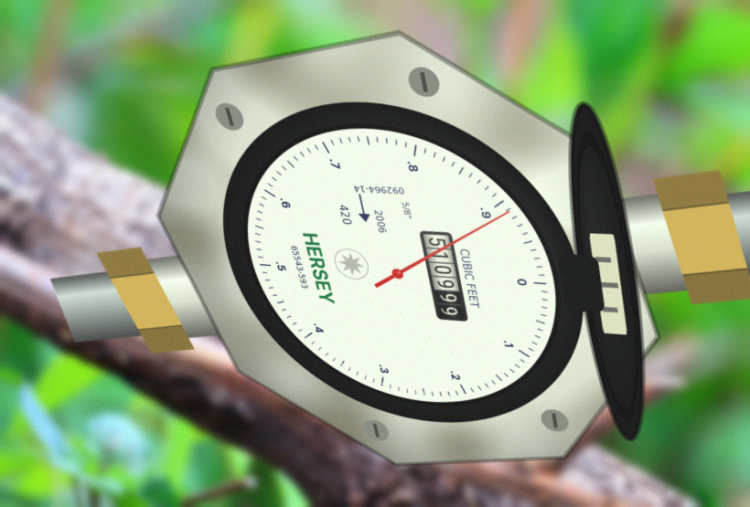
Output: 510998.91 ft³
